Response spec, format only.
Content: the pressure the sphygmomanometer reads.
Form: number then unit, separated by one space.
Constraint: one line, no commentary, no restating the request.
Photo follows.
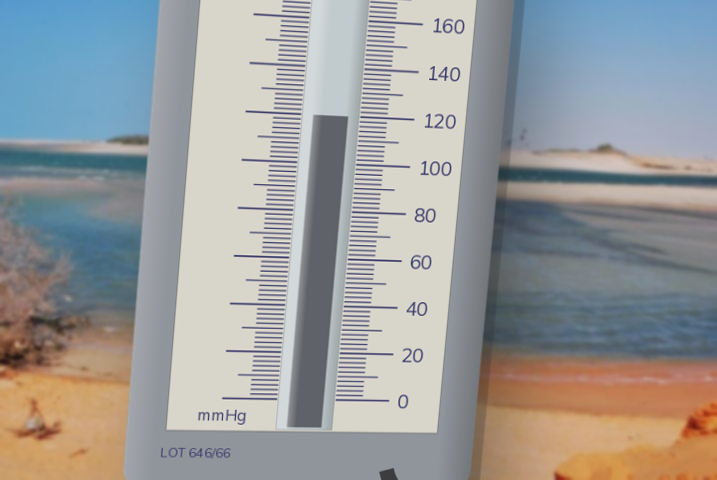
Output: 120 mmHg
